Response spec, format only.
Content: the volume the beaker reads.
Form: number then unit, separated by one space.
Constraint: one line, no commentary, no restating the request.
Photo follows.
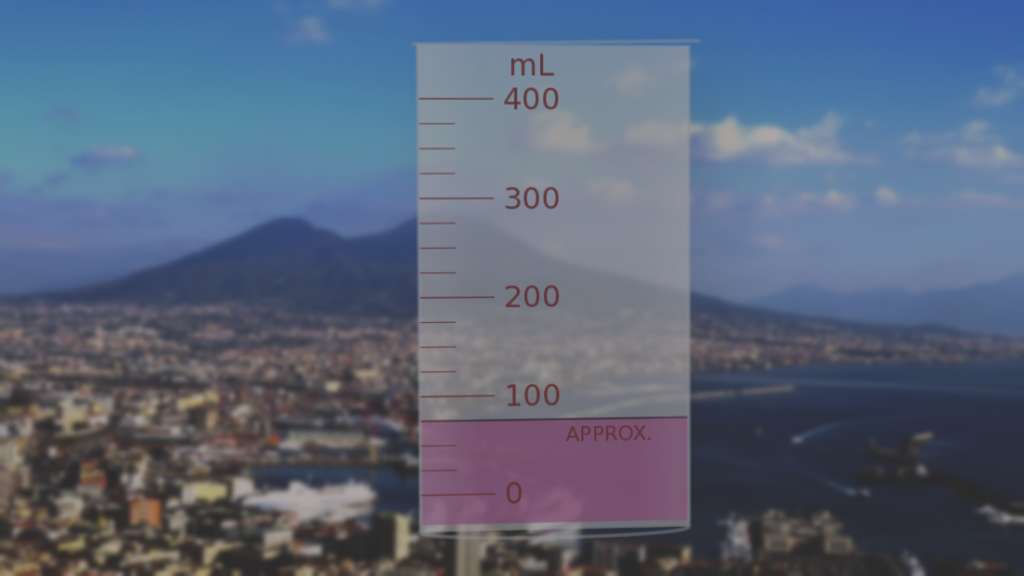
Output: 75 mL
